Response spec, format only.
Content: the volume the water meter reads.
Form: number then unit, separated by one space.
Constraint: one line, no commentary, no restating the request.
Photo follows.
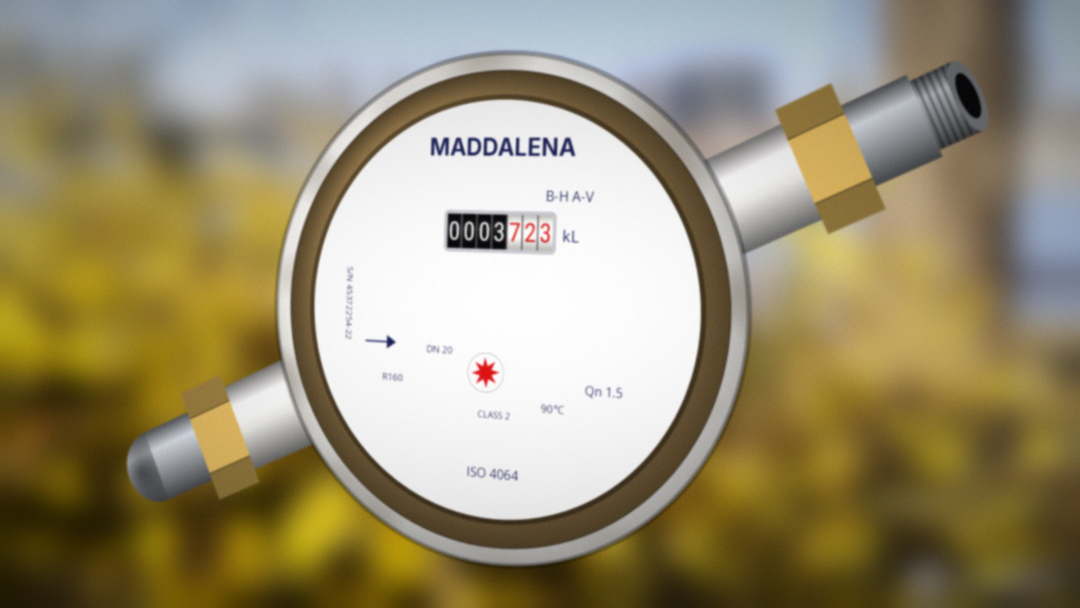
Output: 3.723 kL
